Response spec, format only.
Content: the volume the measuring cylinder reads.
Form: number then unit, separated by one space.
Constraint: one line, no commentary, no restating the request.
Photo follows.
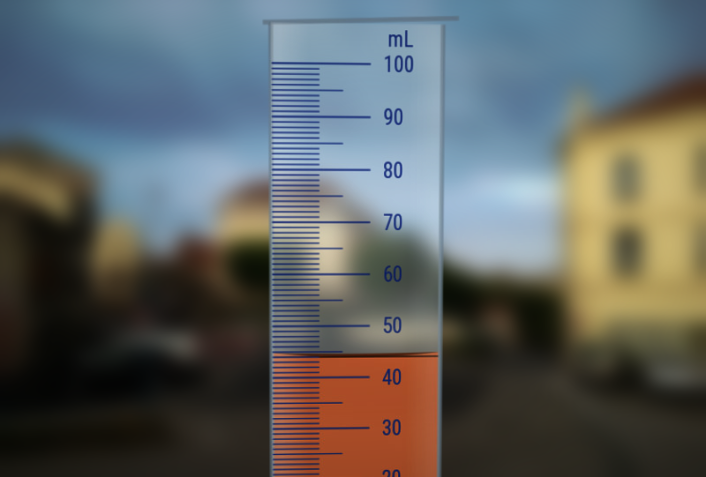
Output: 44 mL
